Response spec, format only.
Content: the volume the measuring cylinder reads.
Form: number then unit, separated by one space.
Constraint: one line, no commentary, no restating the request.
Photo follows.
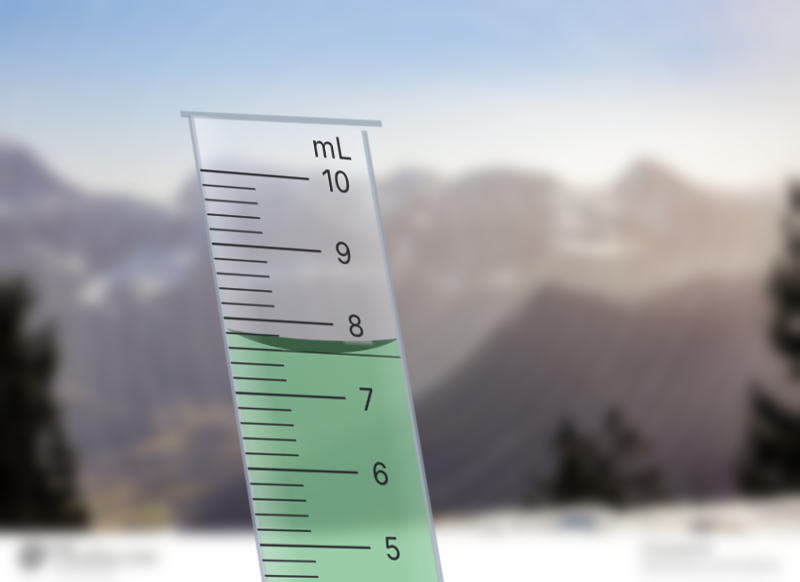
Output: 7.6 mL
